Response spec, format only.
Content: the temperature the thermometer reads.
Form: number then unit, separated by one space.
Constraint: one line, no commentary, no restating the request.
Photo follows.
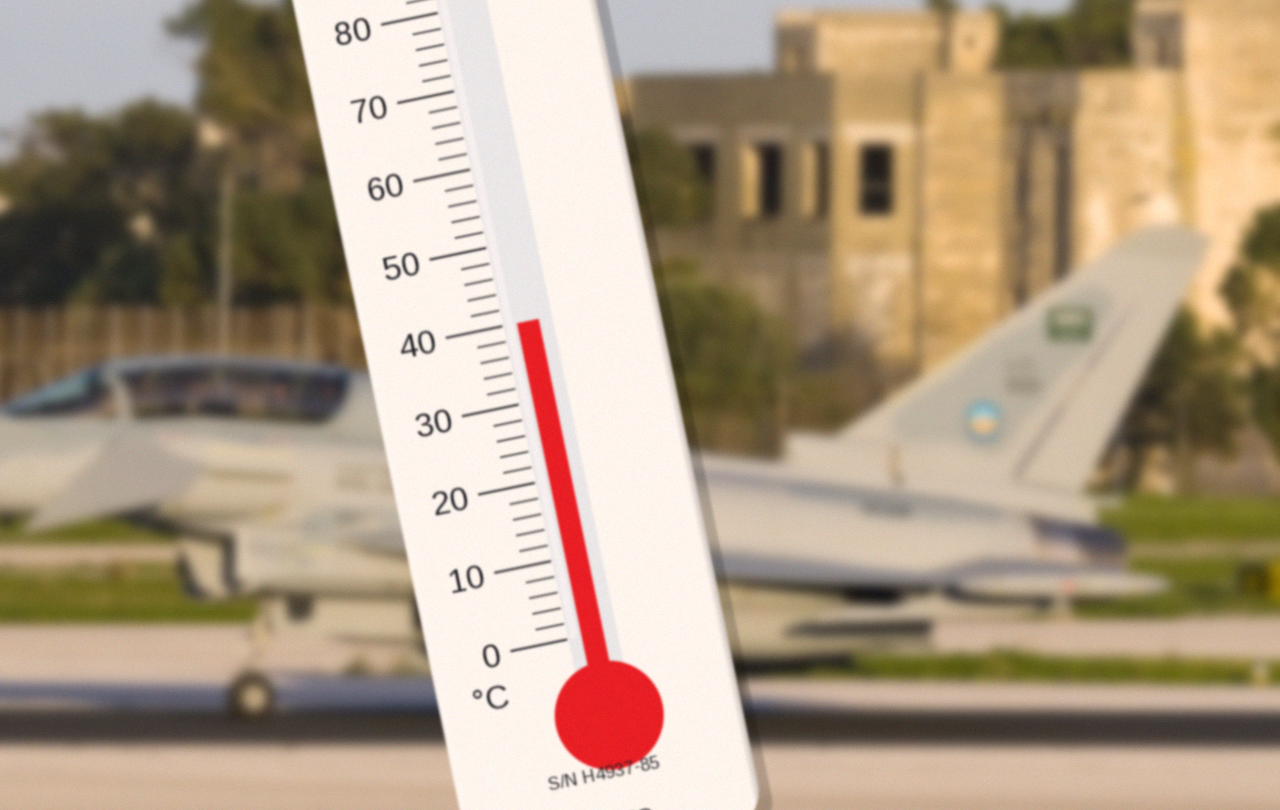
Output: 40 °C
